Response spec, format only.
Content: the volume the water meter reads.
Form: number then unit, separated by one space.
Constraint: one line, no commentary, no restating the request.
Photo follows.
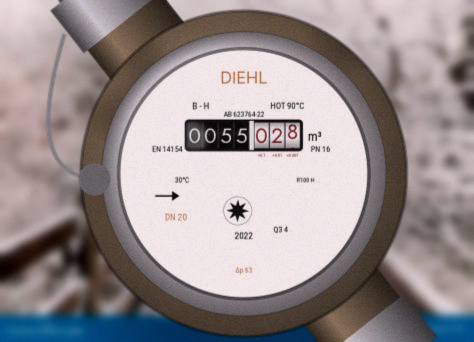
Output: 55.028 m³
